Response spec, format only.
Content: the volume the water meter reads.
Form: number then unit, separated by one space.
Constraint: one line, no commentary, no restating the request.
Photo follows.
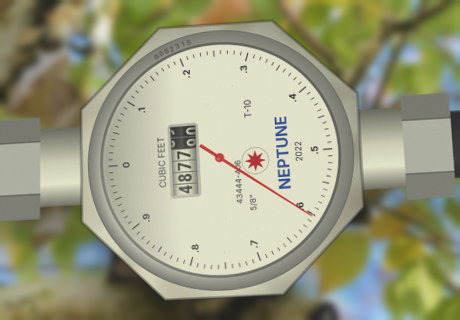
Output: 487789.60 ft³
